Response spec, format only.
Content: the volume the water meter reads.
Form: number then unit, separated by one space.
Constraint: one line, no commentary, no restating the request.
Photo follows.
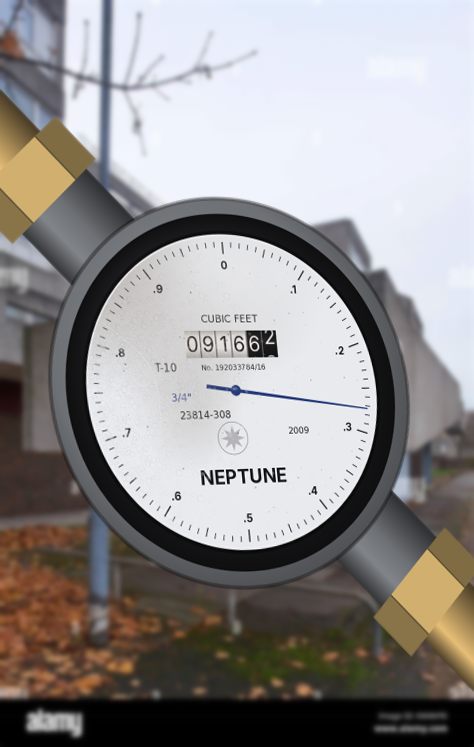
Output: 91662.27 ft³
